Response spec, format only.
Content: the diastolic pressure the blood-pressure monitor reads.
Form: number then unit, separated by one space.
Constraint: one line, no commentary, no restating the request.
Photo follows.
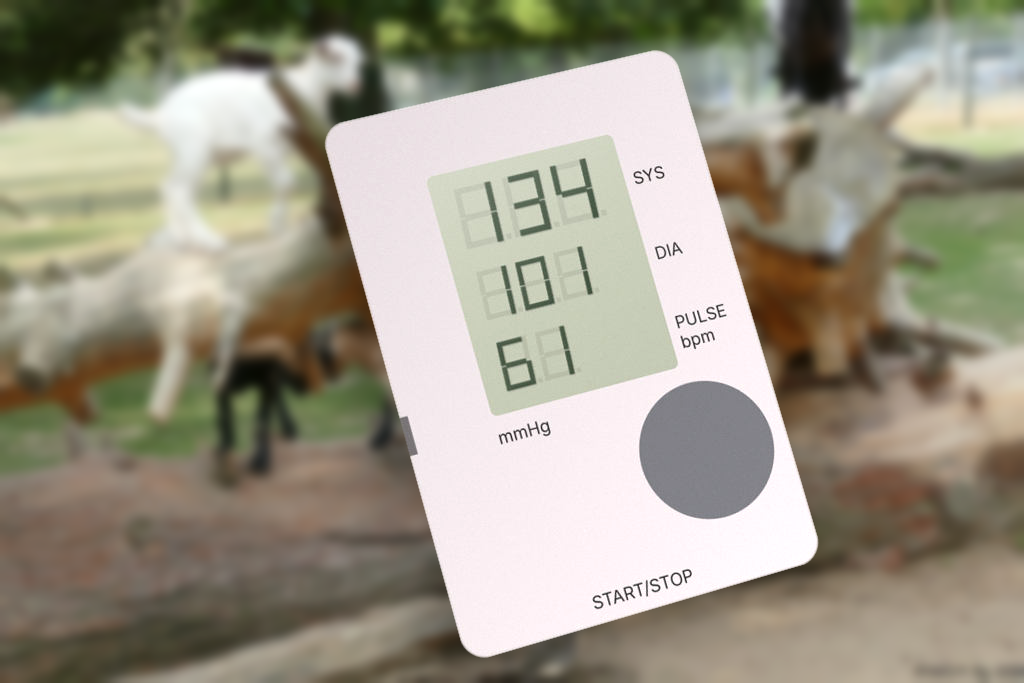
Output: 101 mmHg
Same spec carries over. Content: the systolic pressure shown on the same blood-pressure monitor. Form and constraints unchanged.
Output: 134 mmHg
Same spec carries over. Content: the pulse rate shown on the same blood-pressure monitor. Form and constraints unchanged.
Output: 61 bpm
